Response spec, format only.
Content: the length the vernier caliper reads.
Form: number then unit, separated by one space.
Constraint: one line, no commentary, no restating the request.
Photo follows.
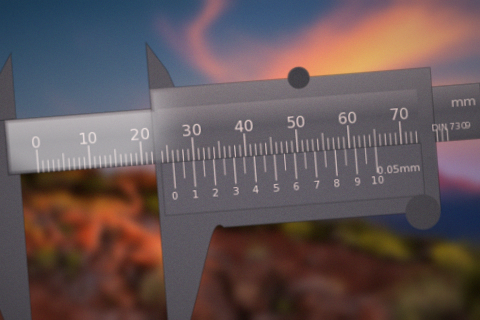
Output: 26.0 mm
